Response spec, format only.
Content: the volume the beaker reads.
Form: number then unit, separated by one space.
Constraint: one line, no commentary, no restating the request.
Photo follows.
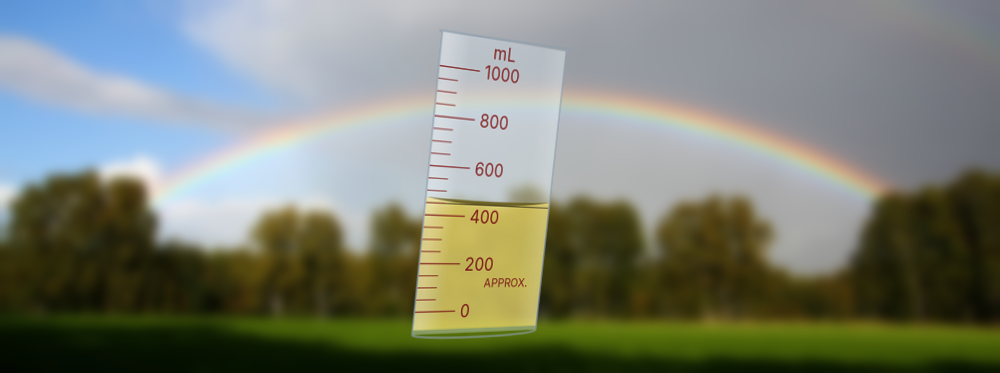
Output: 450 mL
